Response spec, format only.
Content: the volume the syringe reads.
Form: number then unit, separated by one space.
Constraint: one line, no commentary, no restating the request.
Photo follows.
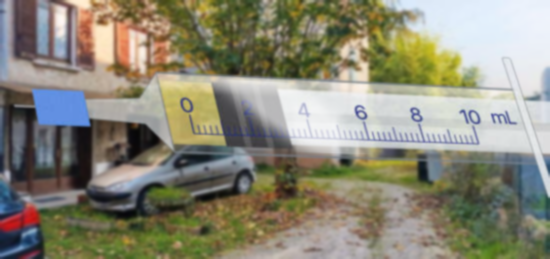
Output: 1 mL
